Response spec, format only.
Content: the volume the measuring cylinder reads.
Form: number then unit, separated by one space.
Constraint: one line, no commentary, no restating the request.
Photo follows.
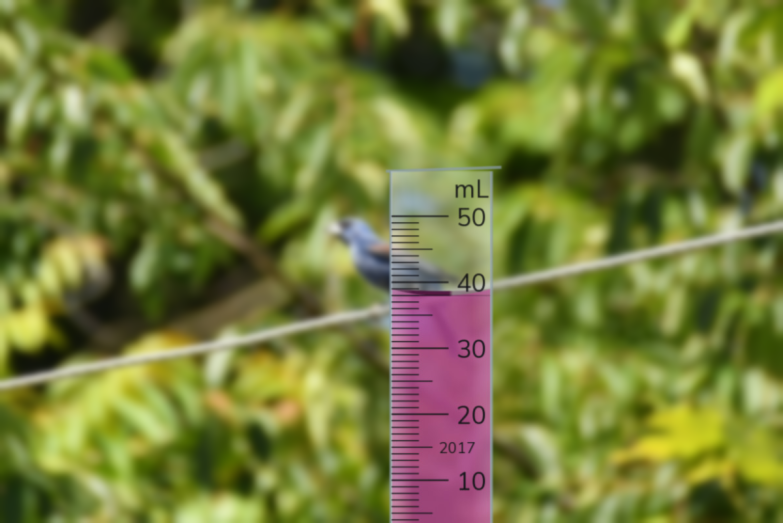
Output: 38 mL
